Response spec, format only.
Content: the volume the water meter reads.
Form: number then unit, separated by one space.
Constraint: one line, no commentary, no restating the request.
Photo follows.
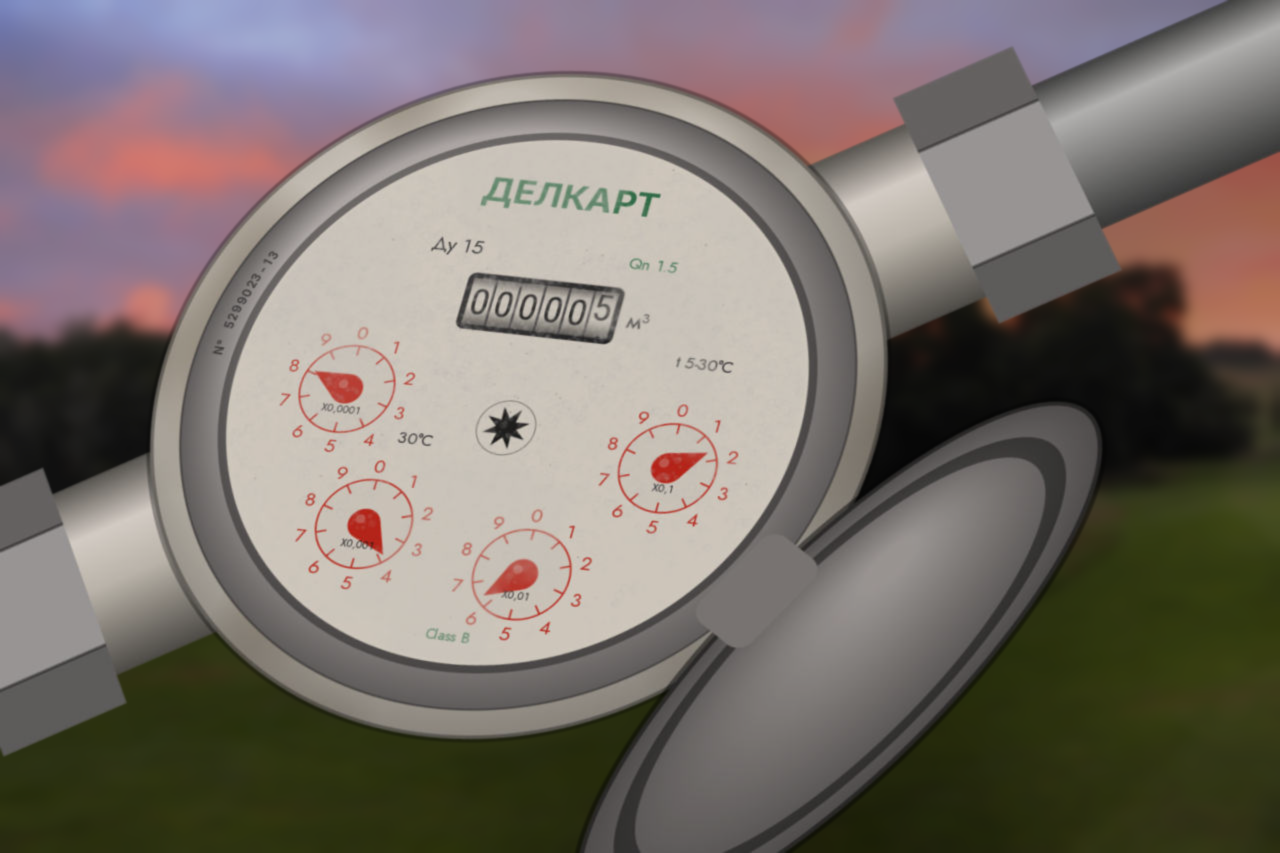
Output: 5.1638 m³
